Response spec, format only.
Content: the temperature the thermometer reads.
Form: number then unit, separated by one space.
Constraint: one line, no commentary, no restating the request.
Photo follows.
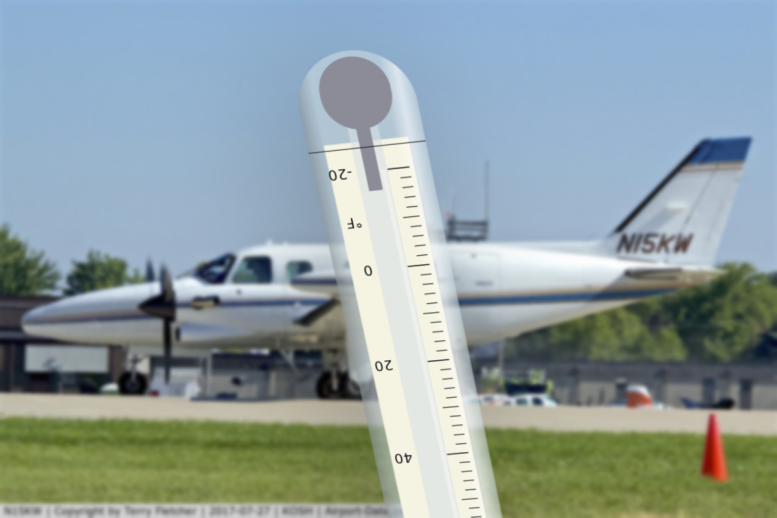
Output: -16 °F
